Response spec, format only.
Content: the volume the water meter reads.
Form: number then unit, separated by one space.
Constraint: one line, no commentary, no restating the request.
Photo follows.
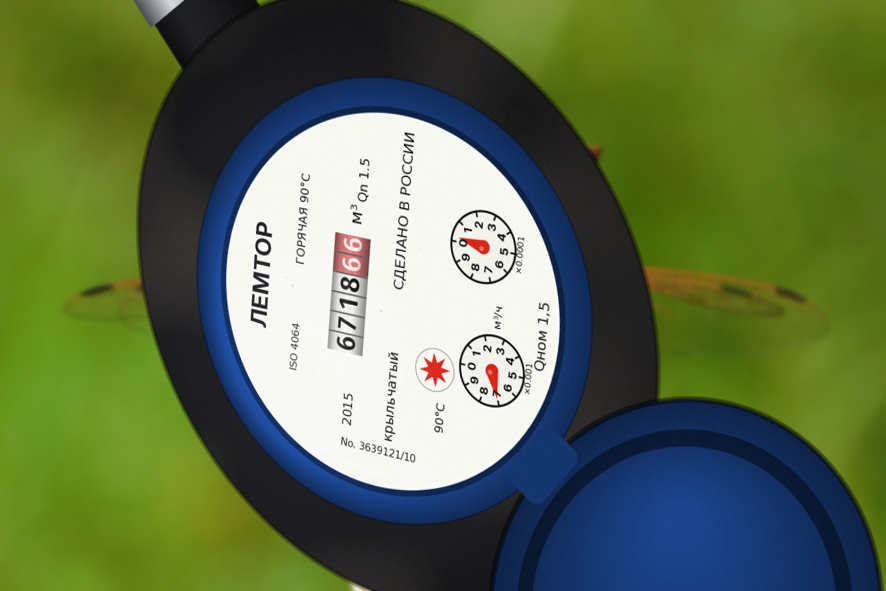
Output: 6718.6670 m³
